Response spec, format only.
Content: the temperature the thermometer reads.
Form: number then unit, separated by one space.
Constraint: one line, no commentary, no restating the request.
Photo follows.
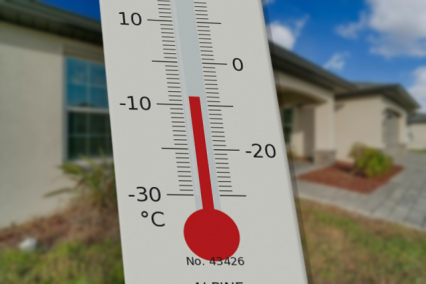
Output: -8 °C
